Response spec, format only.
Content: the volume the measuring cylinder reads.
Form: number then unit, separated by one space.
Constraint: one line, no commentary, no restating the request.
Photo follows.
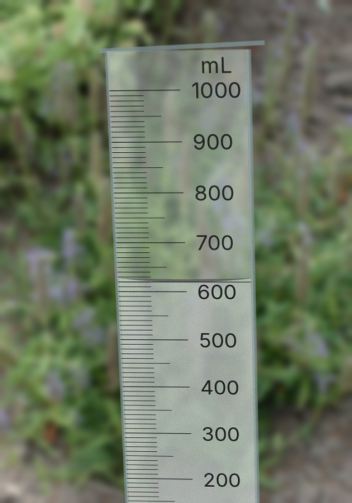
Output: 620 mL
